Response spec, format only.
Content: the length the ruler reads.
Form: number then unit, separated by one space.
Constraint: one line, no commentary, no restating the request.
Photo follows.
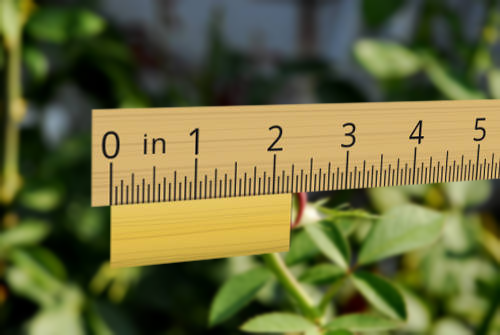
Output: 2.25 in
